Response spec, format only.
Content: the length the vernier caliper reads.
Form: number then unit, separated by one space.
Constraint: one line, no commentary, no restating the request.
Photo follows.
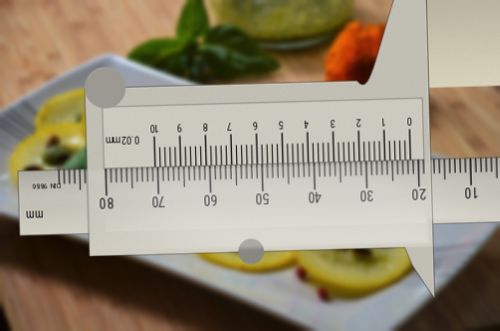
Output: 21.5 mm
